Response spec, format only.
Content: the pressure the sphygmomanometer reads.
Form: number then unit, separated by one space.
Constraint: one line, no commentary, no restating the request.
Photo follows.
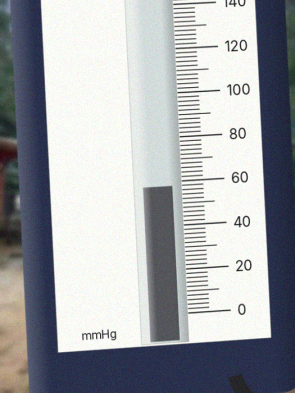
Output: 58 mmHg
